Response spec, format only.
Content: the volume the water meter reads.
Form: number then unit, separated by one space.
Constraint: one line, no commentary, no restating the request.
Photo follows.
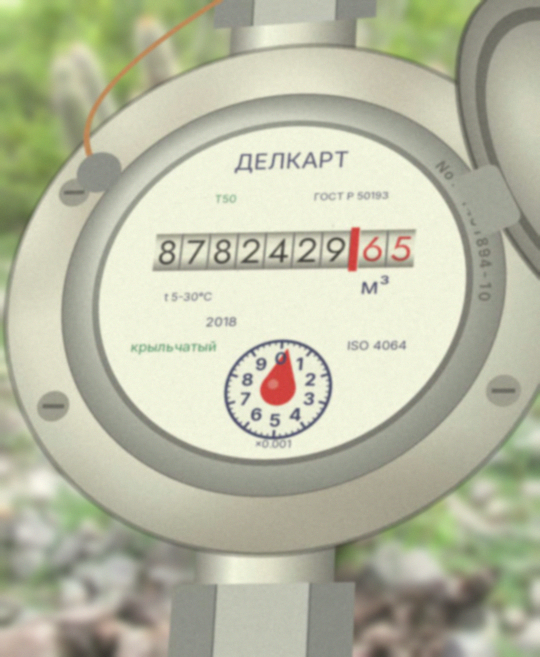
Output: 8782429.650 m³
